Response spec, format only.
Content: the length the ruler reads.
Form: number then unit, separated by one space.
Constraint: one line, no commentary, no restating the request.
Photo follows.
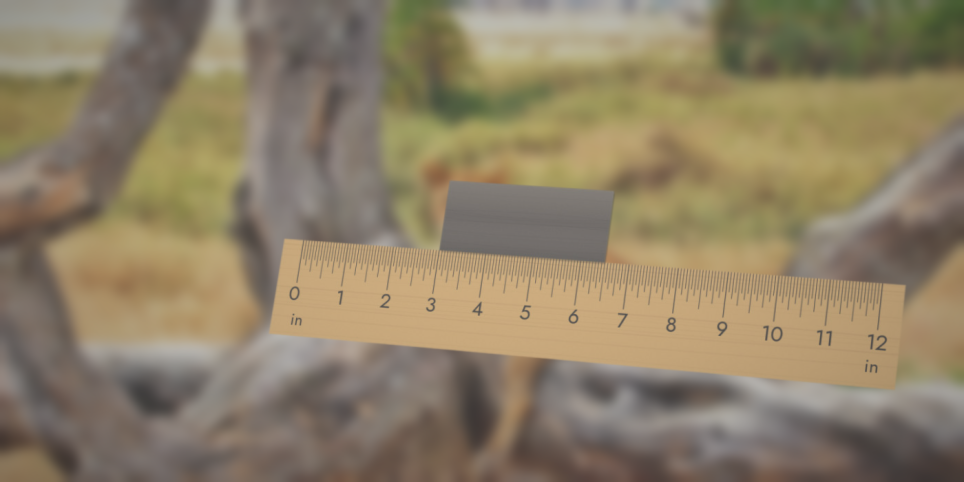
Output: 3.5 in
